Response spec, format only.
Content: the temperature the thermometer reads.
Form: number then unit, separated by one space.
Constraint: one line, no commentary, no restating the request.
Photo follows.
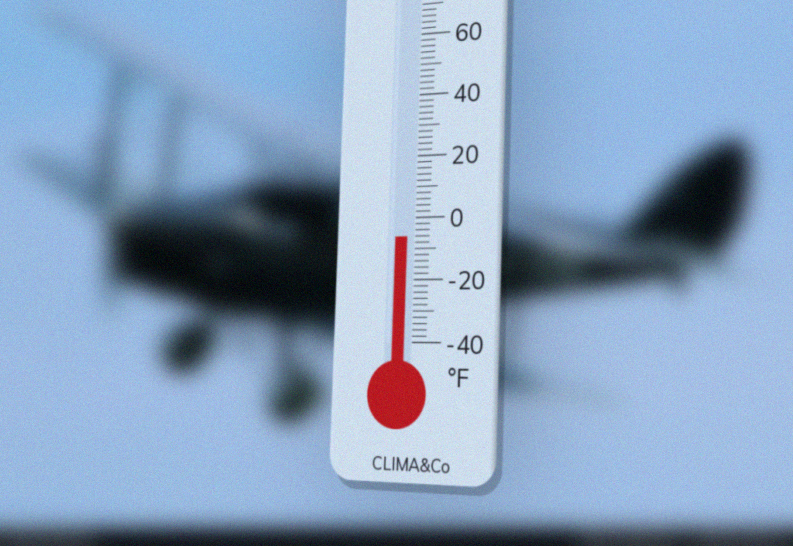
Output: -6 °F
